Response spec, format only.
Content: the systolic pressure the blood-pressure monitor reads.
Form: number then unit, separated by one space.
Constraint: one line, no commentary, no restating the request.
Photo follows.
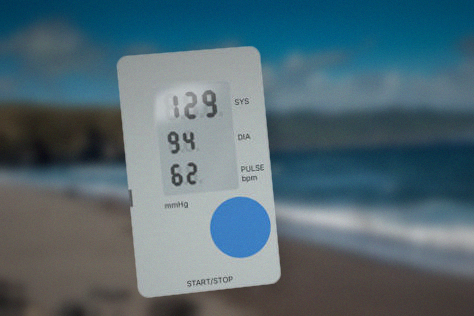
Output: 129 mmHg
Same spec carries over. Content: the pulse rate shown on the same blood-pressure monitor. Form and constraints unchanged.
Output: 62 bpm
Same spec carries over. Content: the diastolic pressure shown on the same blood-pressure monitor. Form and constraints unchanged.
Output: 94 mmHg
